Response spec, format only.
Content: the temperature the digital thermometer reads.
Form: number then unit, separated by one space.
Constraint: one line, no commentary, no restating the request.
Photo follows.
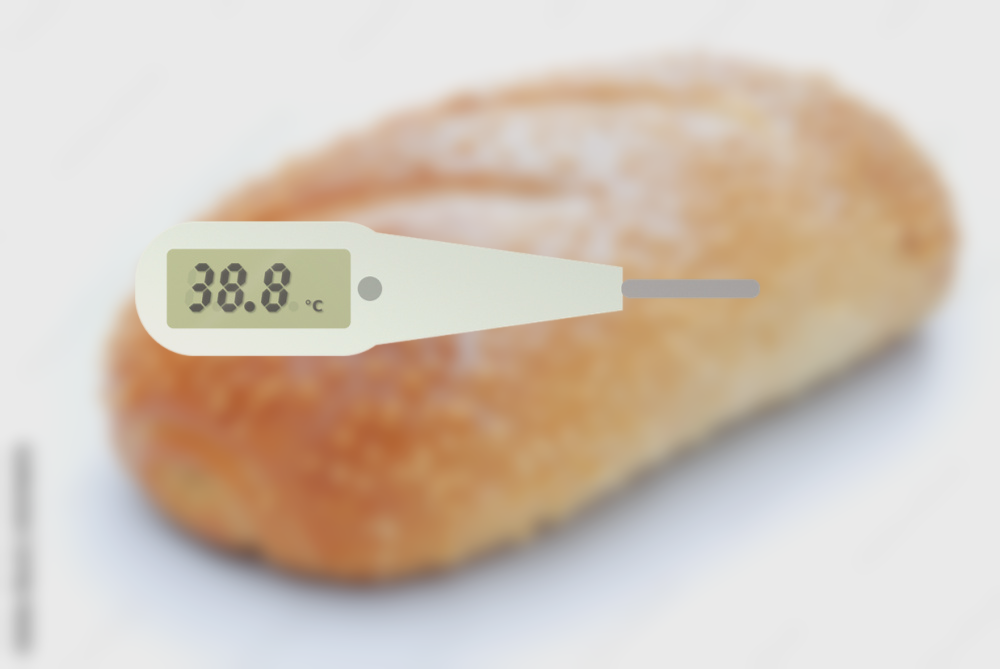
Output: 38.8 °C
